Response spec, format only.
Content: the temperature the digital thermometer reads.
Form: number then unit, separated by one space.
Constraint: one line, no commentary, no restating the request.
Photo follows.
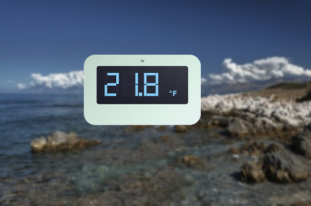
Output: 21.8 °F
